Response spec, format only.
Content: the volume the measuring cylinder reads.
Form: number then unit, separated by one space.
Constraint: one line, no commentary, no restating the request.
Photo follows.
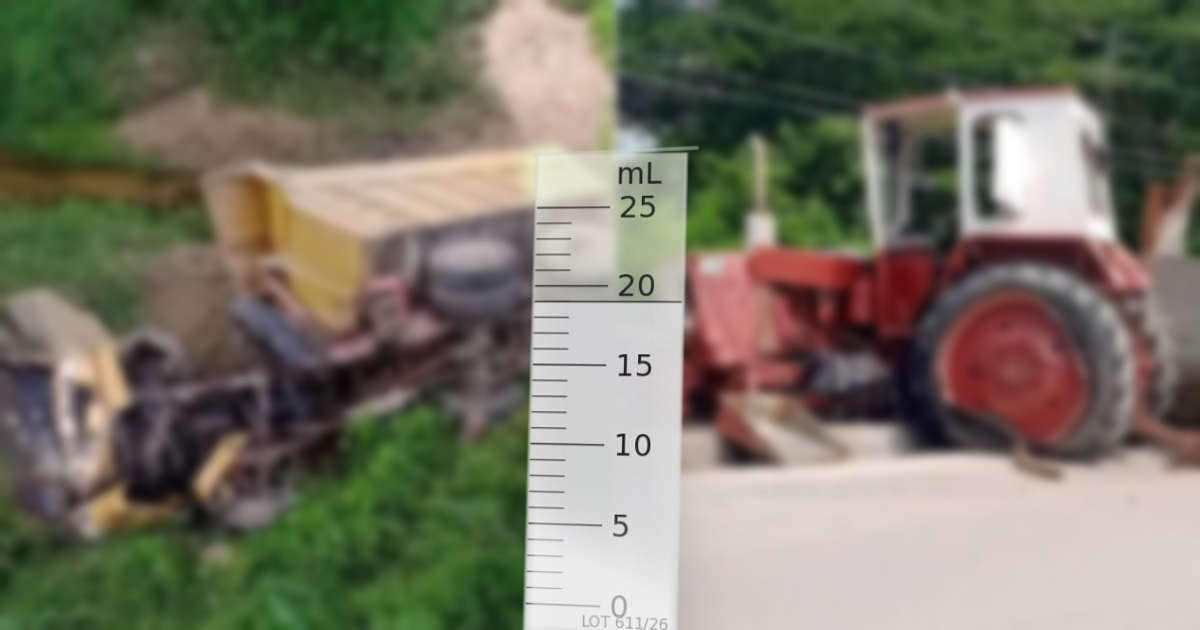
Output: 19 mL
